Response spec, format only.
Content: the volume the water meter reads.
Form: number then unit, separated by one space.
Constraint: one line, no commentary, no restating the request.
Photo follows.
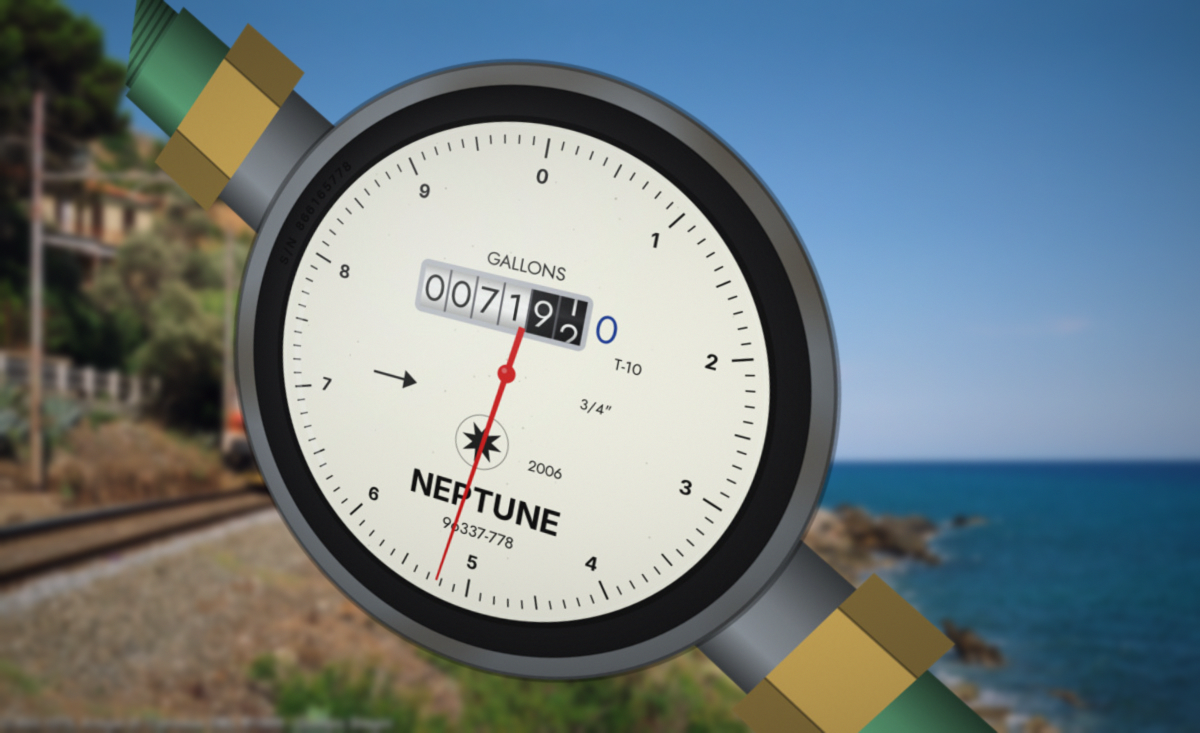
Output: 71915.2 gal
